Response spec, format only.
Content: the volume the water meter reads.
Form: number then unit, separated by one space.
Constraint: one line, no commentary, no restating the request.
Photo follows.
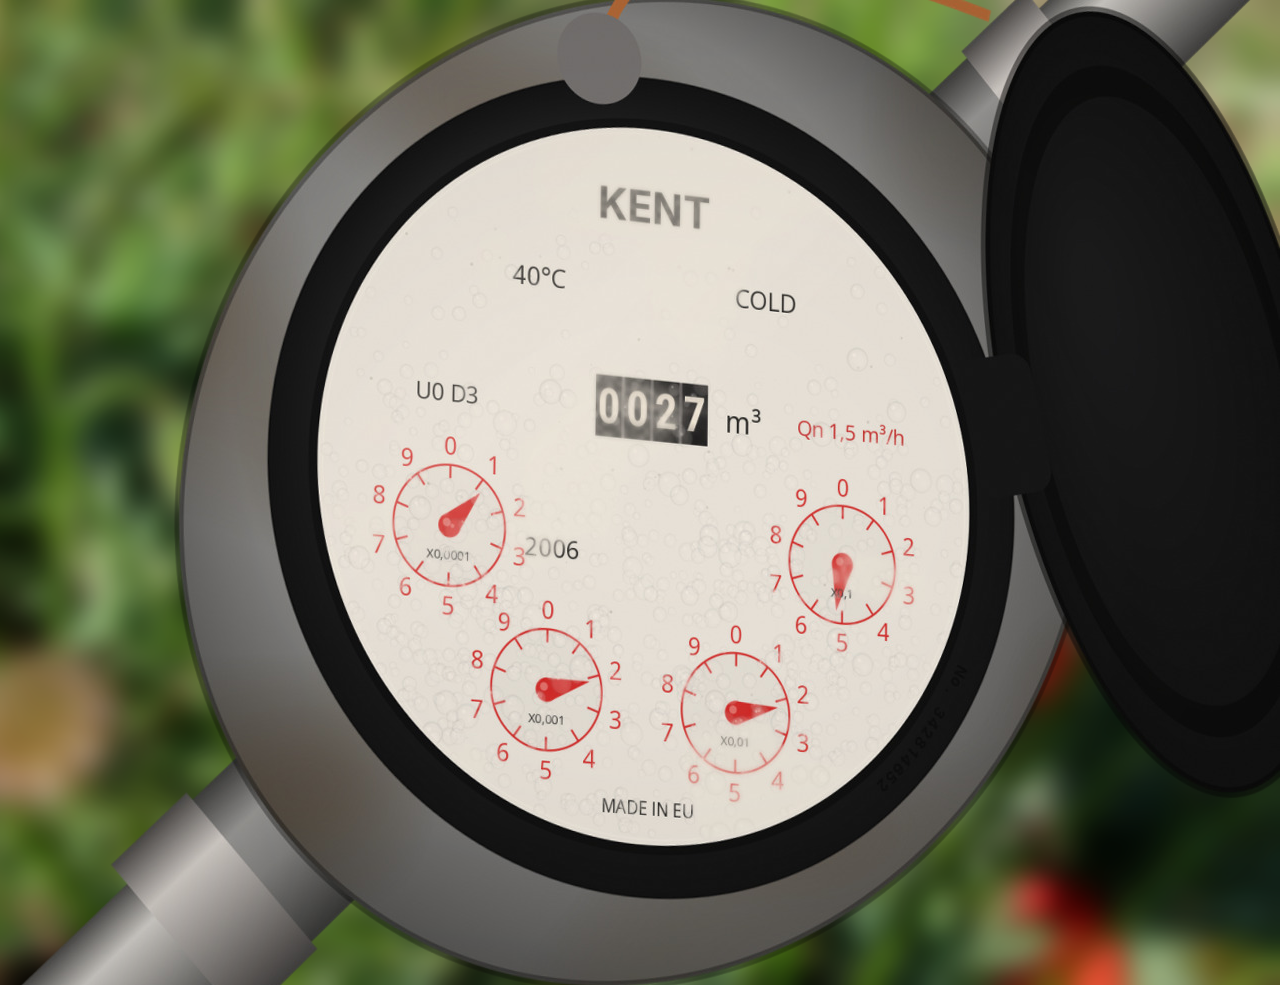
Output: 27.5221 m³
